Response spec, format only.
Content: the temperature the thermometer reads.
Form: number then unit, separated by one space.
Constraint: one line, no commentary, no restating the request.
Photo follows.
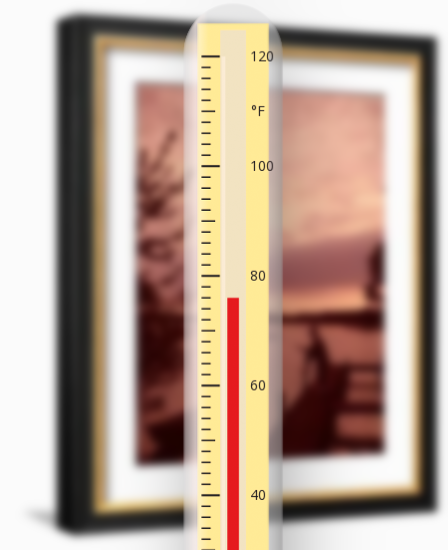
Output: 76 °F
